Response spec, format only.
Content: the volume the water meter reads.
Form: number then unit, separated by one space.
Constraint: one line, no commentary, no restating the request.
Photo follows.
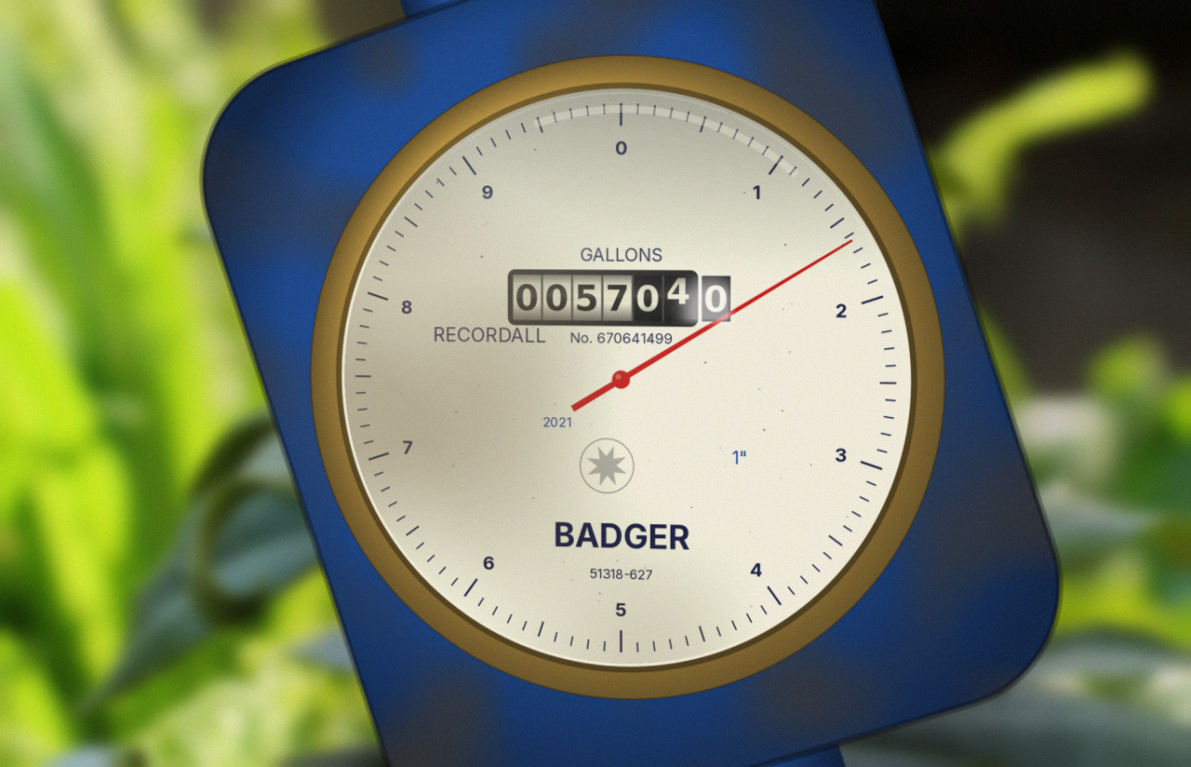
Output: 57041.6 gal
